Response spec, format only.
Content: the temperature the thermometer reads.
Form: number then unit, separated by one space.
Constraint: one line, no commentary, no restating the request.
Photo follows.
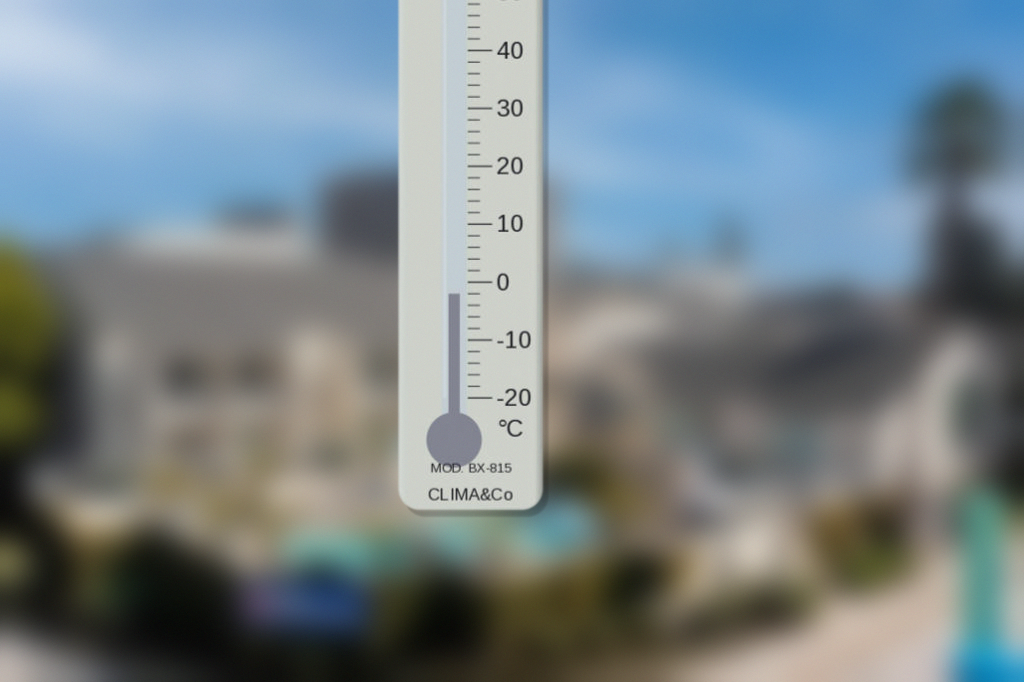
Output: -2 °C
